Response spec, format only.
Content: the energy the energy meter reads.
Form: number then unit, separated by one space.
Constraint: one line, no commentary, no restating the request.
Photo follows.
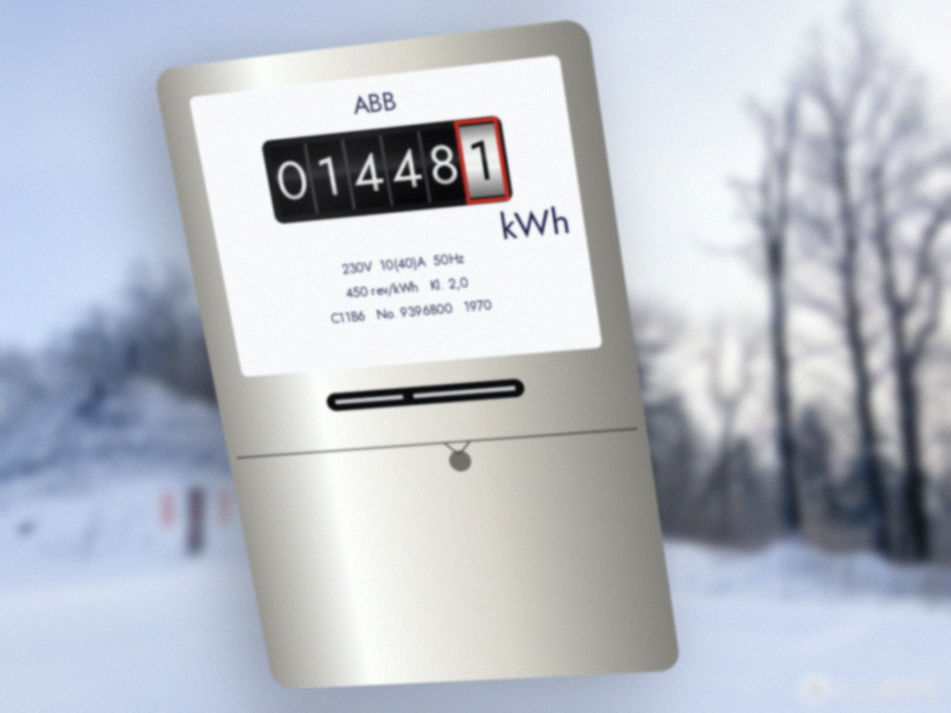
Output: 1448.1 kWh
